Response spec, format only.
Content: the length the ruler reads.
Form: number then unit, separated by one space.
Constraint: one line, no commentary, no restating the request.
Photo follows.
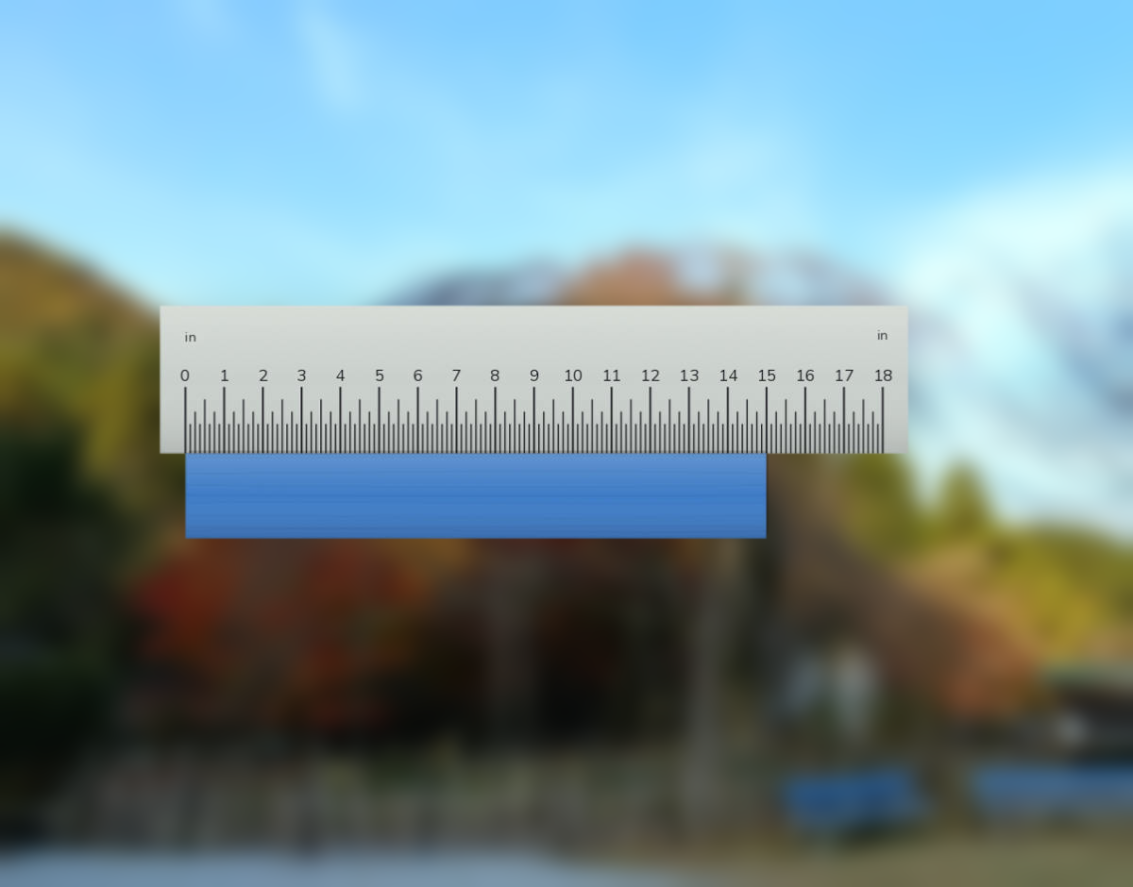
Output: 15 in
